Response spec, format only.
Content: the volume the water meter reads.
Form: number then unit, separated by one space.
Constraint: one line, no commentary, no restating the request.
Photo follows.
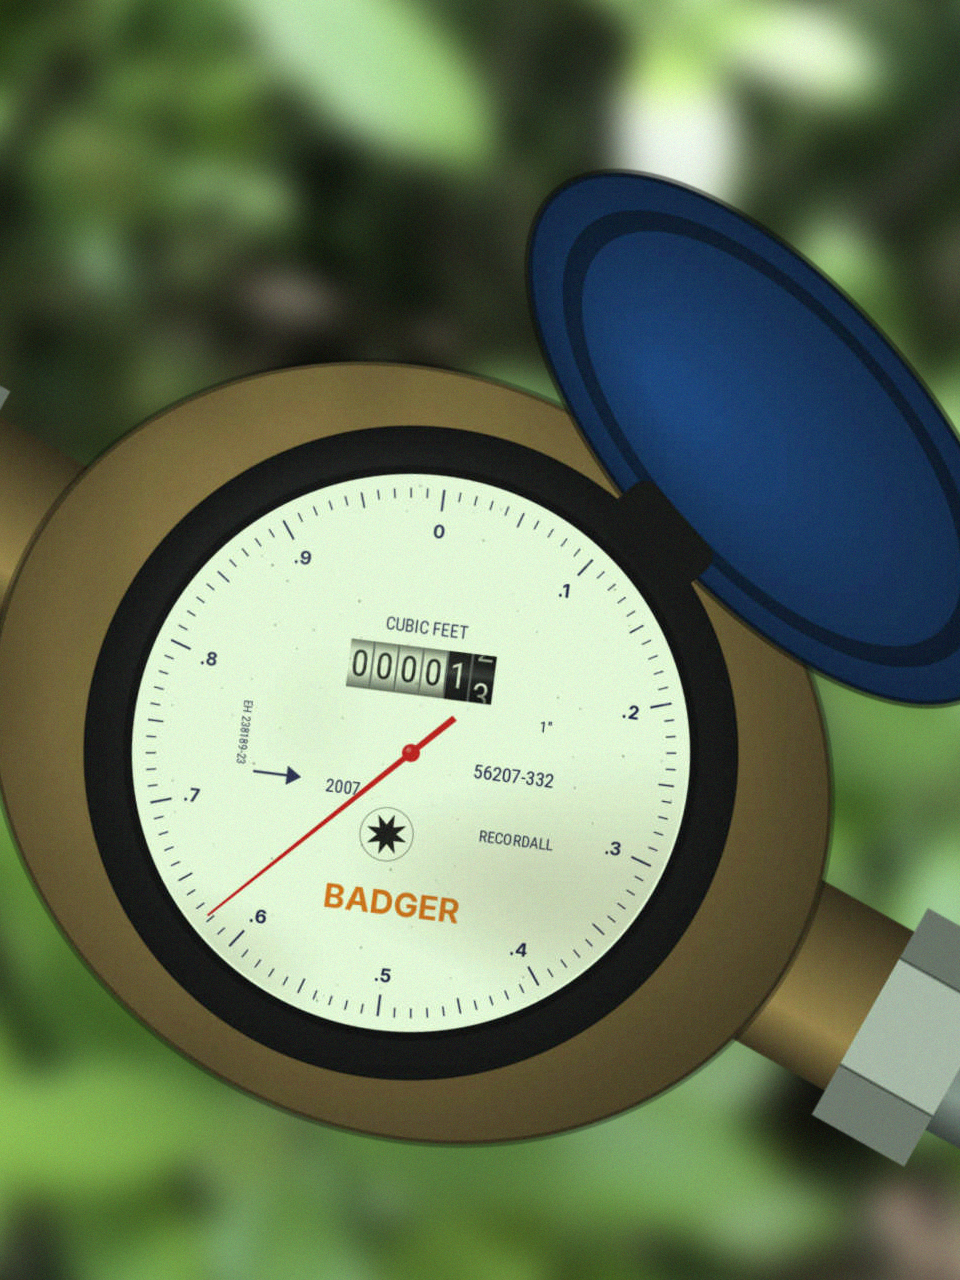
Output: 12.62 ft³
